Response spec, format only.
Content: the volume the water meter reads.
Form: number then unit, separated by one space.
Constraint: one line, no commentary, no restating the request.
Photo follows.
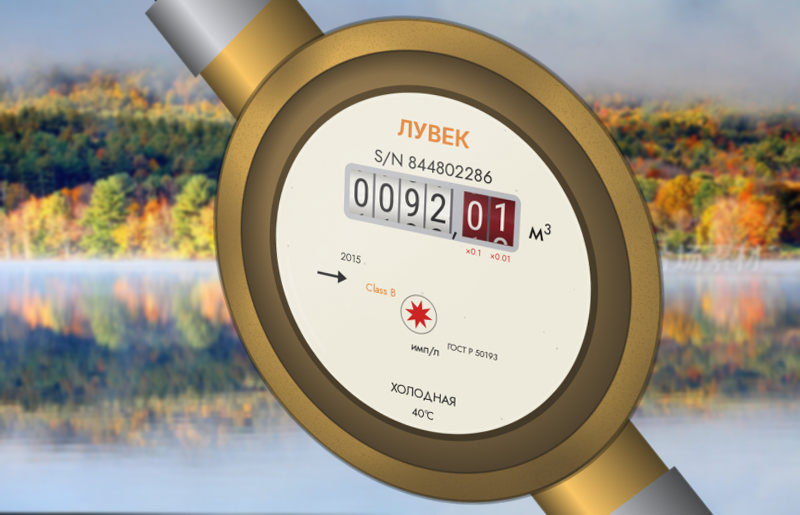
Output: 92.01 m³
